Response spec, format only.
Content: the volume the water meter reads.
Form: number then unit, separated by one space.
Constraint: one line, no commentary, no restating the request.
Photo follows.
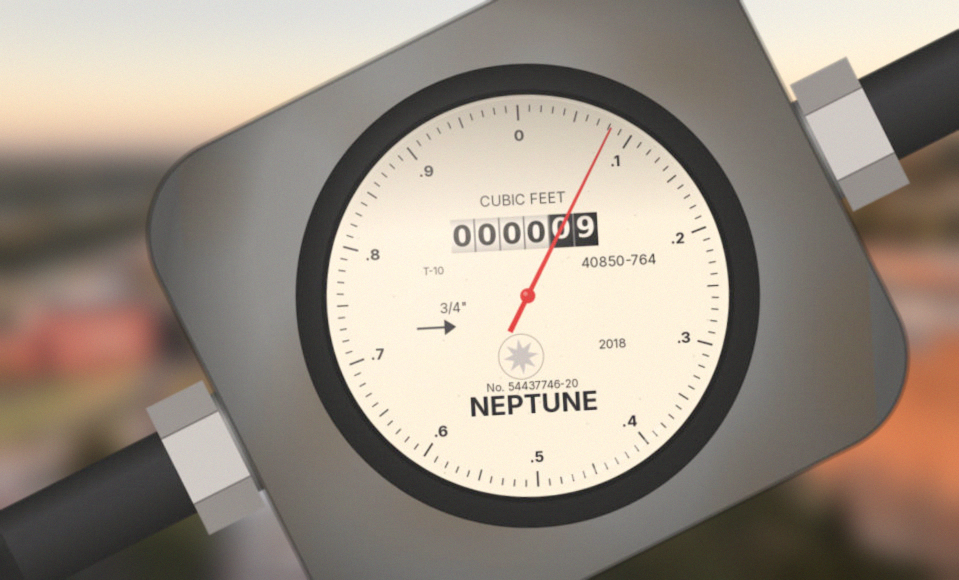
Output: 9.08 ft³
